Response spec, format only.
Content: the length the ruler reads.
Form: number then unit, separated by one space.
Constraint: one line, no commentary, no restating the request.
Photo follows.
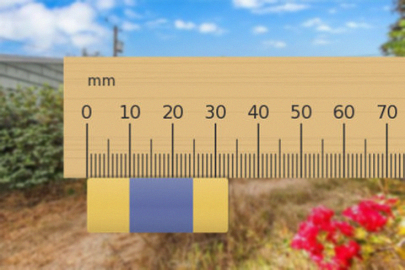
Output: 33 mm
